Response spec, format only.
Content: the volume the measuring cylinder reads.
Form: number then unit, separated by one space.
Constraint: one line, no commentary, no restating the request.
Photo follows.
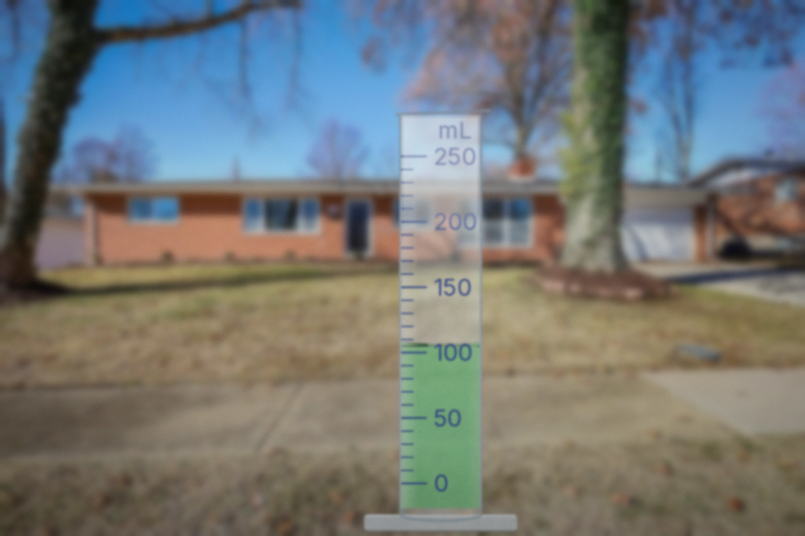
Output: 105 mL
